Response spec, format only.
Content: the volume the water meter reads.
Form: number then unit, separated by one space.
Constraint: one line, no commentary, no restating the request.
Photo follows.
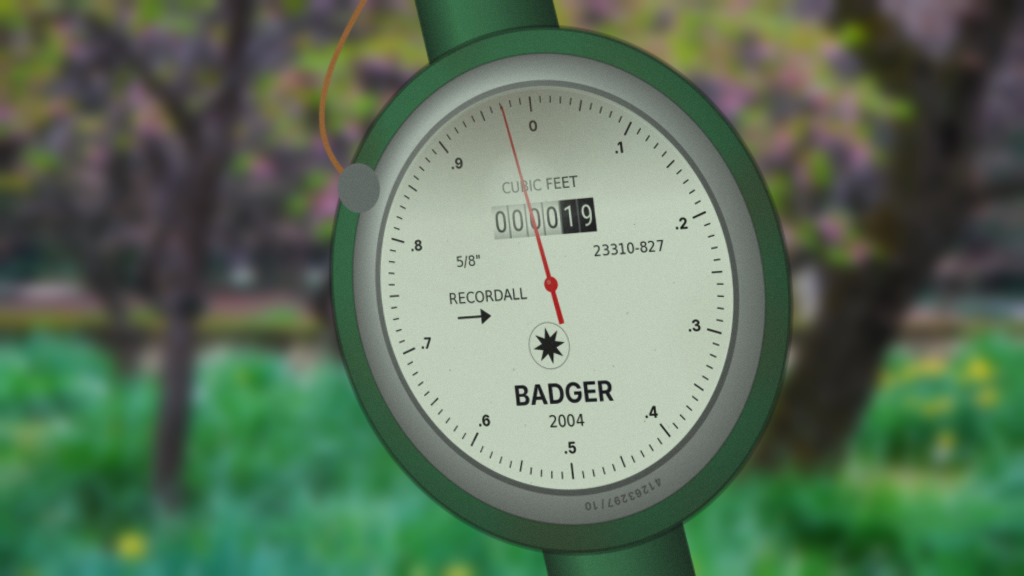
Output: 18.97 ft³
